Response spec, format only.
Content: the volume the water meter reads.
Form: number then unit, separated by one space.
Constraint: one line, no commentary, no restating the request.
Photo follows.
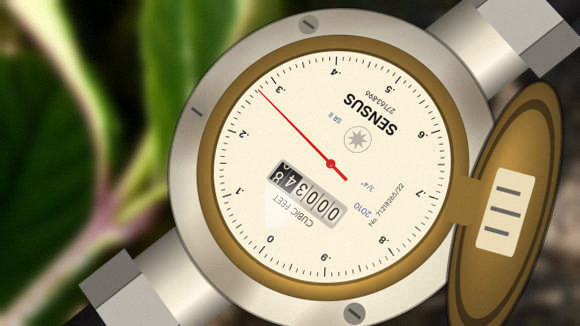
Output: 348.27 ft³
